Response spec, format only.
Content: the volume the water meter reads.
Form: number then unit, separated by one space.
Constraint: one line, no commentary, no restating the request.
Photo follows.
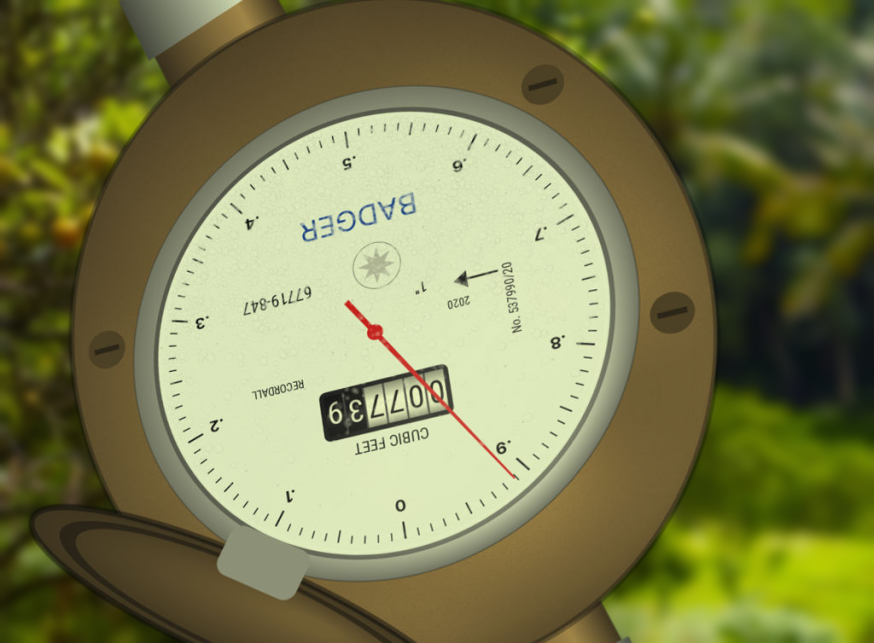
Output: 7738.91 ft³
